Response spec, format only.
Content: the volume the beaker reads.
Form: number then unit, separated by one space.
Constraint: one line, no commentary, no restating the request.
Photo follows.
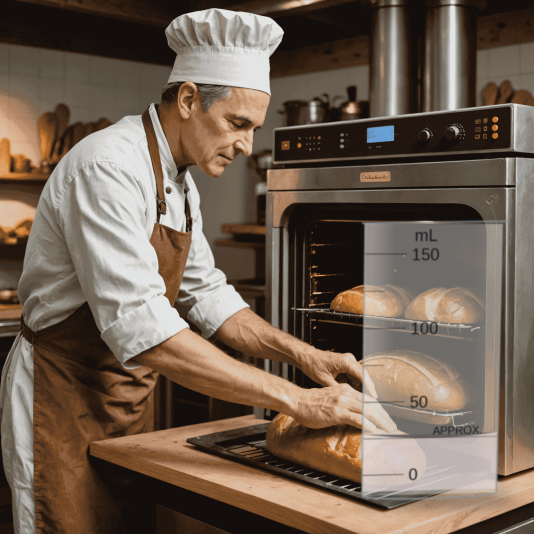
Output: 25 mL
